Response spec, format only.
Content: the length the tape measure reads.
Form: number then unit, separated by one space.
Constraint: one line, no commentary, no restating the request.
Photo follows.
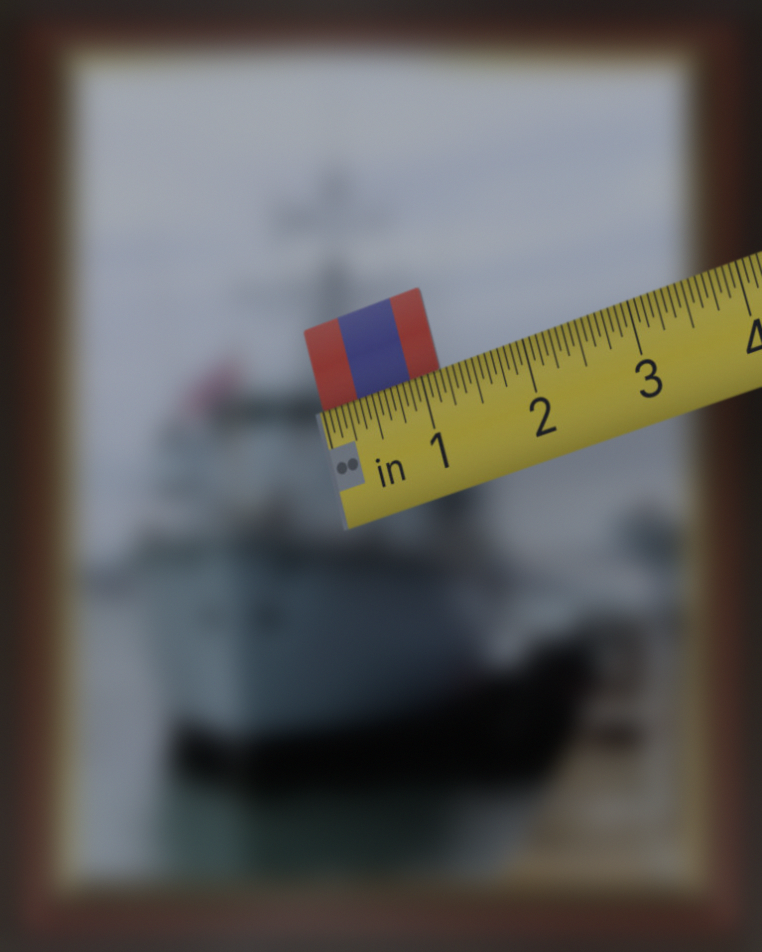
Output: 1.1875 in
